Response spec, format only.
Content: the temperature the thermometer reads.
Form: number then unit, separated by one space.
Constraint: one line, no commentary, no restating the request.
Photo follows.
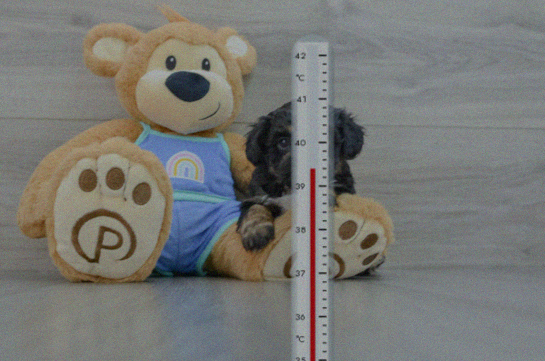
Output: 39.4 °C
